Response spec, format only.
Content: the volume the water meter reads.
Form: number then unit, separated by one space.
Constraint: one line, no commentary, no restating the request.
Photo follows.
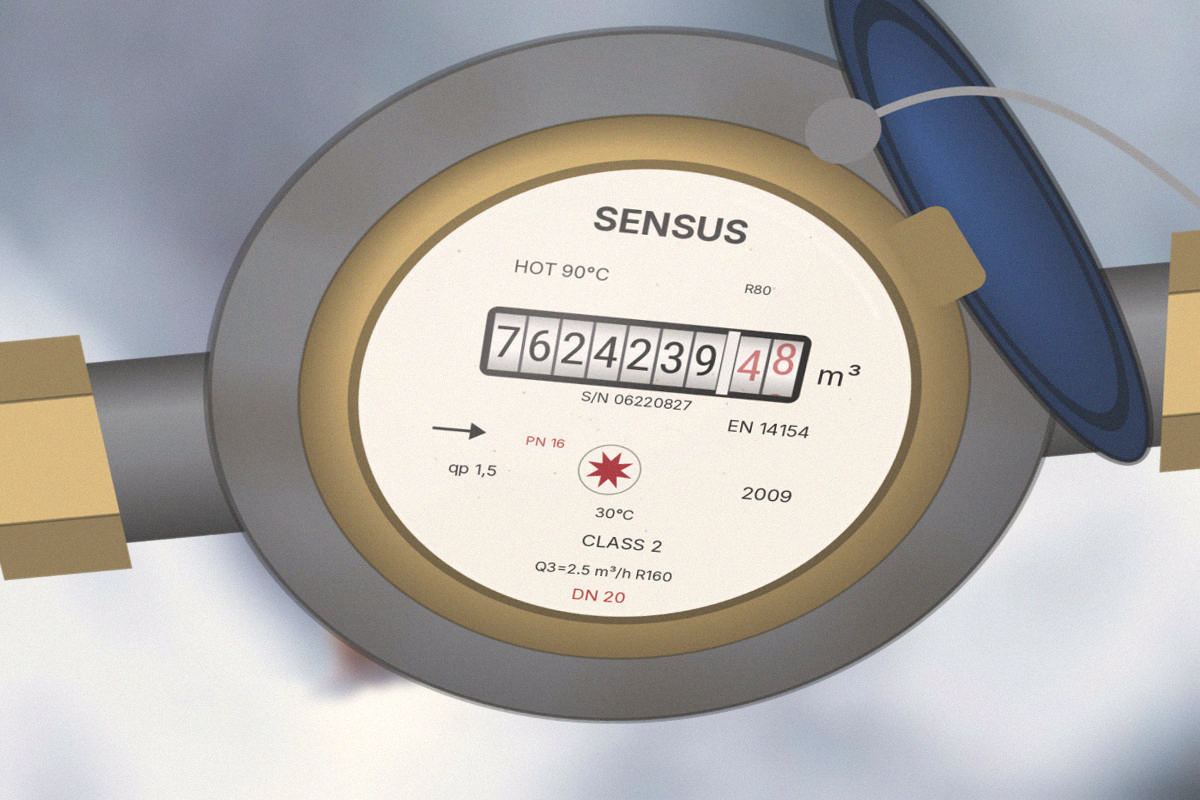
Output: 7624239.48 m³
